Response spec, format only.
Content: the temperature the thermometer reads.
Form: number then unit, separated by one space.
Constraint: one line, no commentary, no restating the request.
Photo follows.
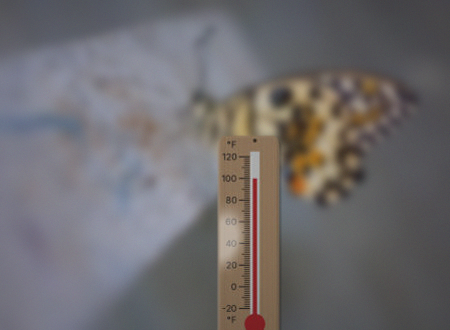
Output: 100 °F
